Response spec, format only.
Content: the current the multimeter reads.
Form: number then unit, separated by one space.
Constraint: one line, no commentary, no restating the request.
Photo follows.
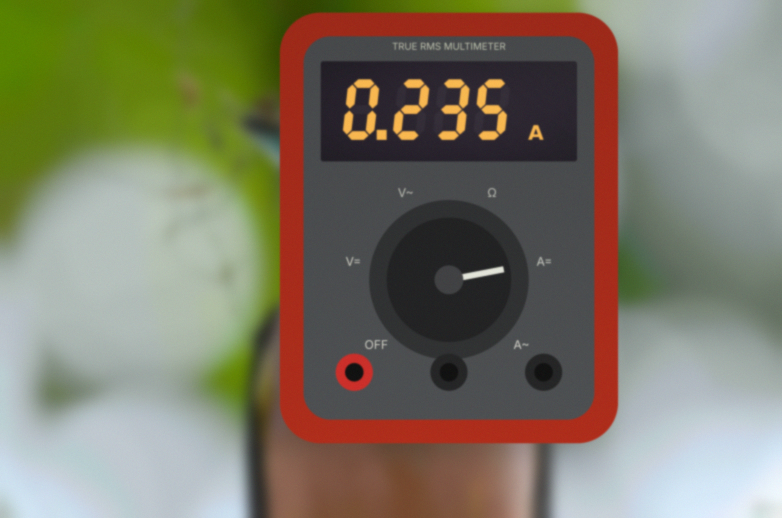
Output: 0.235 A
